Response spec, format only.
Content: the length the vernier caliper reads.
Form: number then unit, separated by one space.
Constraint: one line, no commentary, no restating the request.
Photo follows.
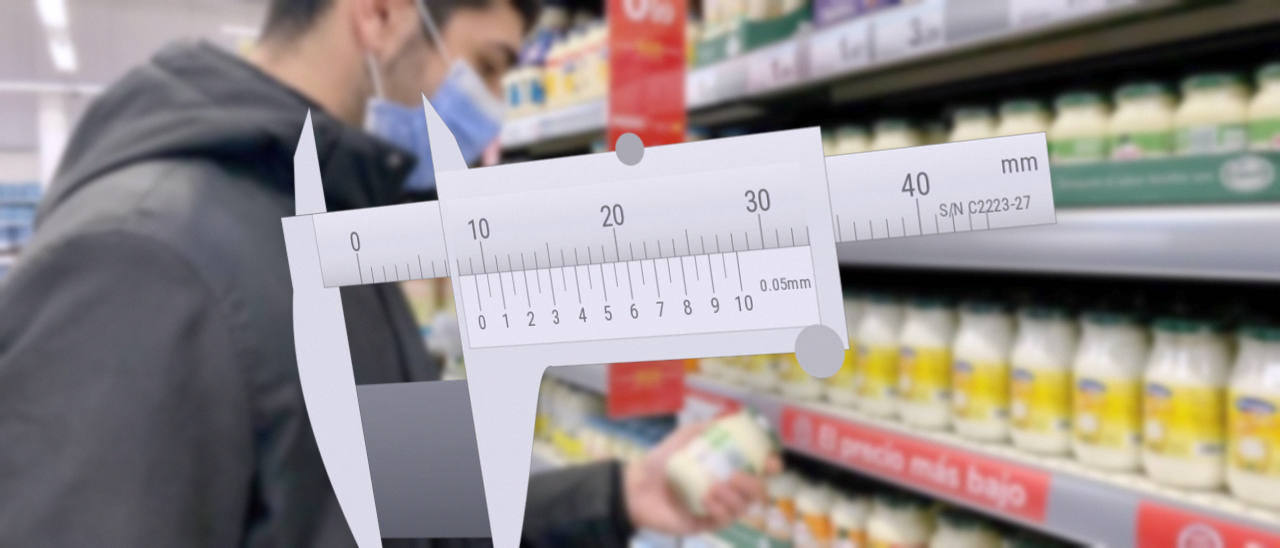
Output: 9.2 mm
